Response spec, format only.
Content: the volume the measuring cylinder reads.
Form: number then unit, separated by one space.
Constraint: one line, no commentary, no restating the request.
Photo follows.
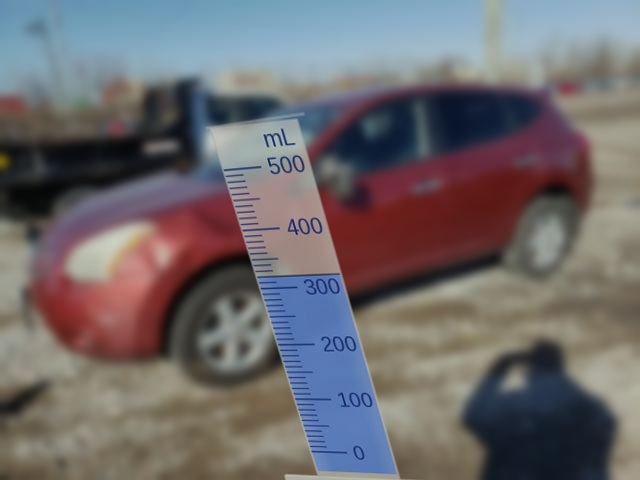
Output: 320 mL
